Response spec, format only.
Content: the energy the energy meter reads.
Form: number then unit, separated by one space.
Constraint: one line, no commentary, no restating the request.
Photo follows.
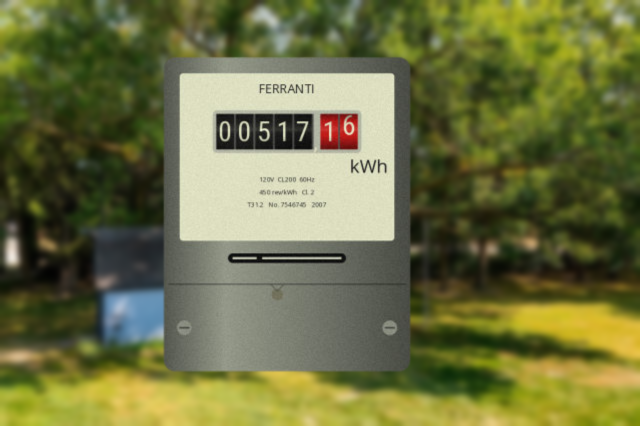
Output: 517.16 kWh
